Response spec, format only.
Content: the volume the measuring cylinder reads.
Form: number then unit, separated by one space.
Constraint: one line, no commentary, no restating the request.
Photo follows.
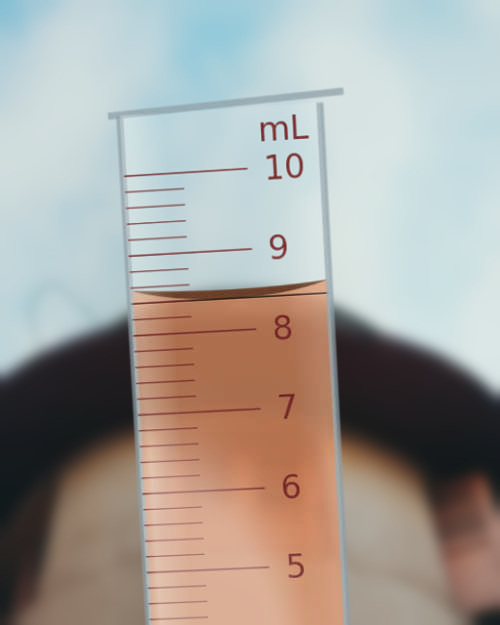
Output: 8.4 mL
